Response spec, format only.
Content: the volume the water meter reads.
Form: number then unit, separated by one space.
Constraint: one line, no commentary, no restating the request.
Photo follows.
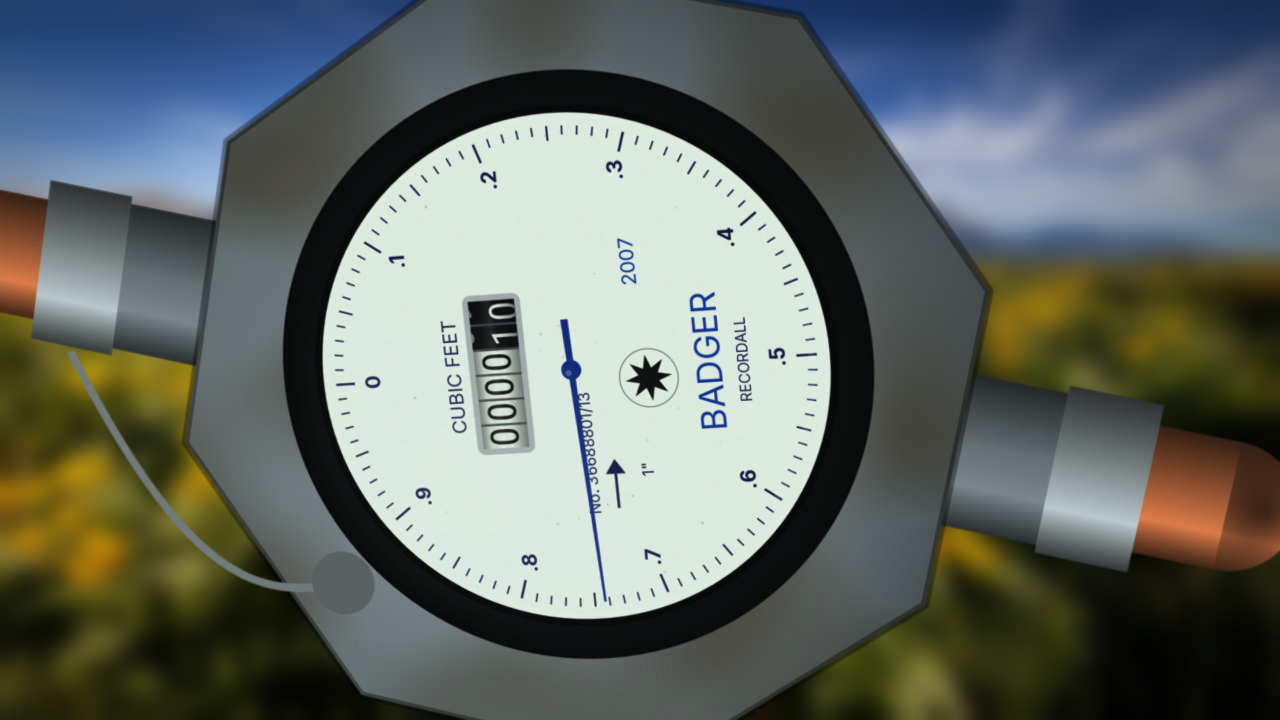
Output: 9.74 ft³
